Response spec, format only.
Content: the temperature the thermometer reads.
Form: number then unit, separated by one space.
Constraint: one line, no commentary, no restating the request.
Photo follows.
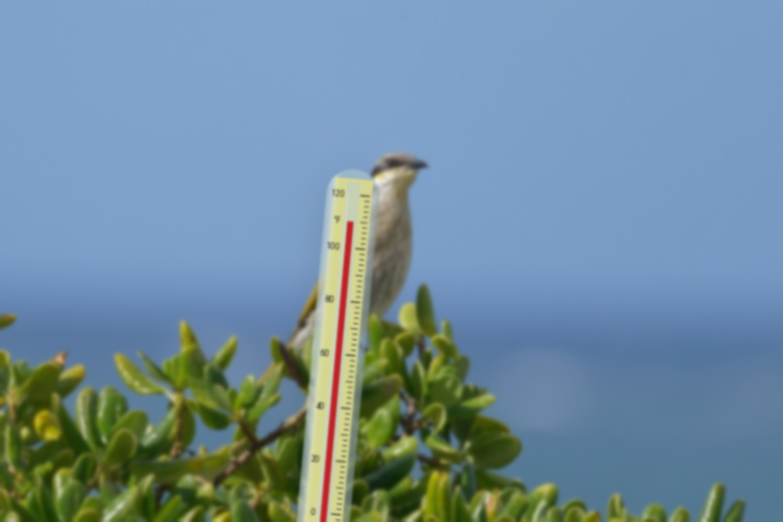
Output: 110 °F
